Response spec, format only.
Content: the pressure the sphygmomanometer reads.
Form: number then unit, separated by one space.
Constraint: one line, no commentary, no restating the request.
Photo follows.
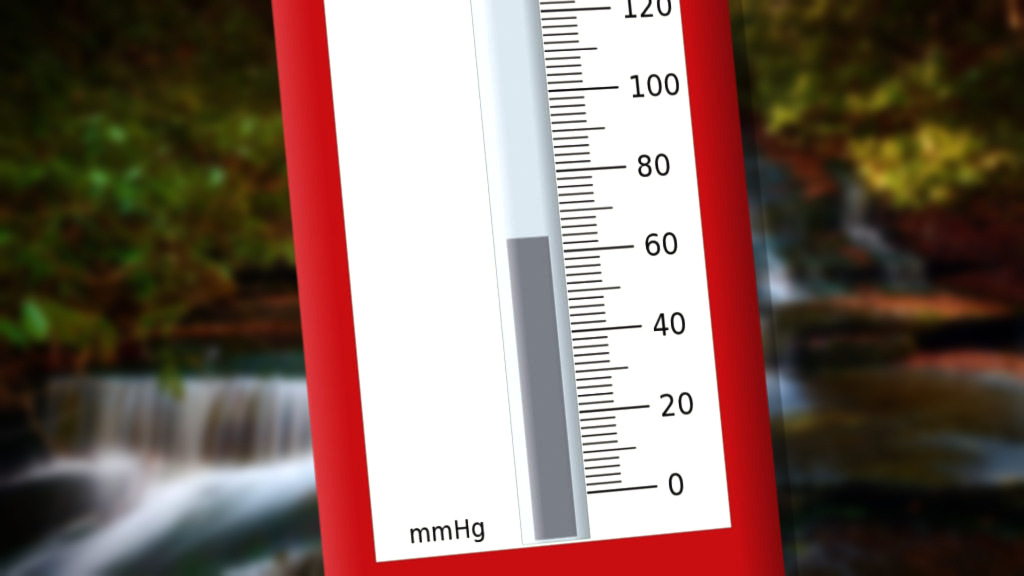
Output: 64 mmHg
